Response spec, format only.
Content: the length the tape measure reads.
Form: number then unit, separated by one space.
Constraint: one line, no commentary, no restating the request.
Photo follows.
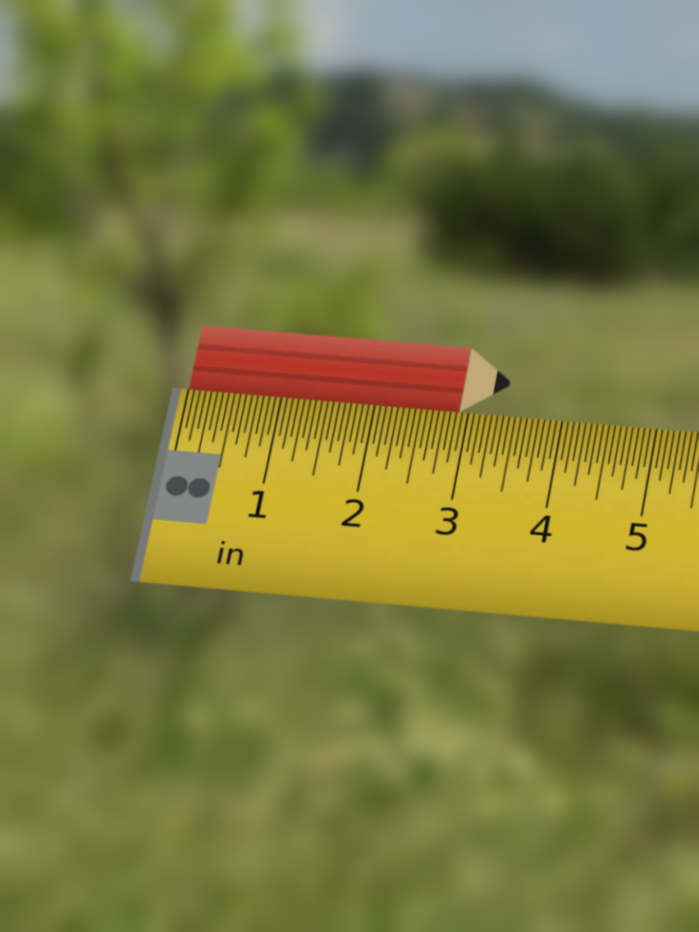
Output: 3.375 in
